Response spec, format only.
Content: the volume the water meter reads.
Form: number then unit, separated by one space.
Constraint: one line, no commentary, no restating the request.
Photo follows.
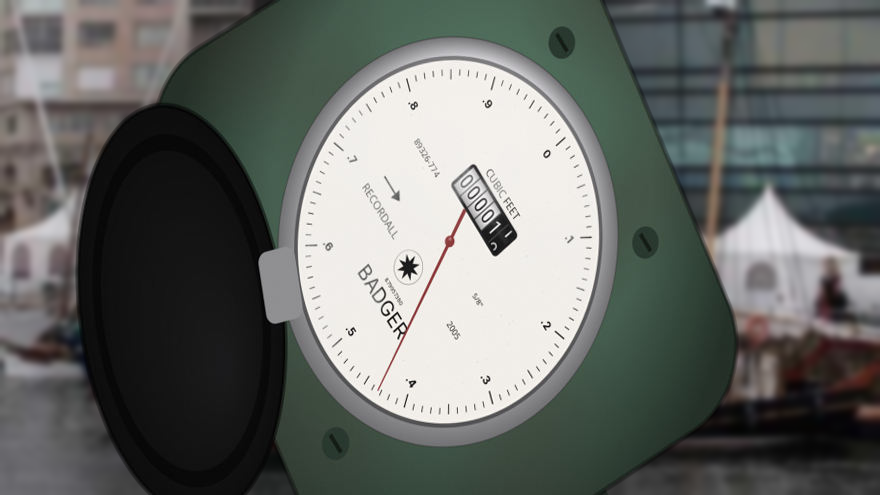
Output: 11.43 ft³
